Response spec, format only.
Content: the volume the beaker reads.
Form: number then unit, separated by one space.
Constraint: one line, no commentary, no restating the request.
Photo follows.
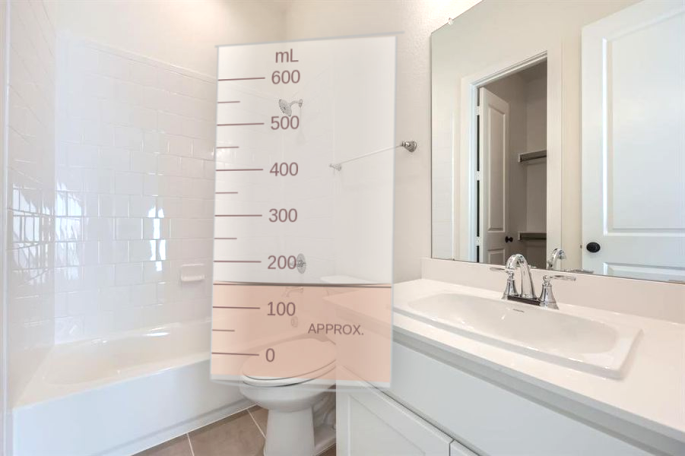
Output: 150 mL
